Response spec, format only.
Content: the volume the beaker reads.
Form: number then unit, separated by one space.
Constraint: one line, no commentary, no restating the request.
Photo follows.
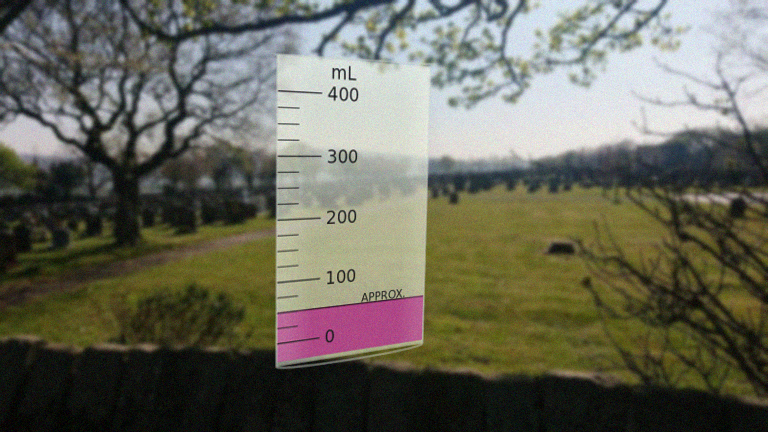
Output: 50 mL
